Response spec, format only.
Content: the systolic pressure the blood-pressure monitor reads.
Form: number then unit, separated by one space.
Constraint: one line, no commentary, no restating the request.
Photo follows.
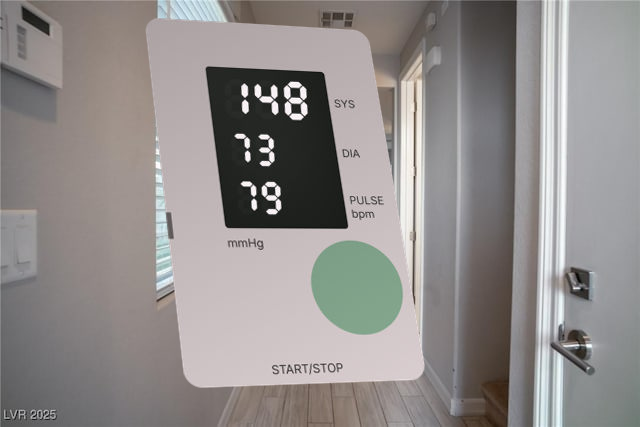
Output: 148 mmHg
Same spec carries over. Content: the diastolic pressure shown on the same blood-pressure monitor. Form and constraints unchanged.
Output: 73 mmHg
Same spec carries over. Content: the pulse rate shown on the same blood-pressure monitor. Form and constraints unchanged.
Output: 79 bpm
